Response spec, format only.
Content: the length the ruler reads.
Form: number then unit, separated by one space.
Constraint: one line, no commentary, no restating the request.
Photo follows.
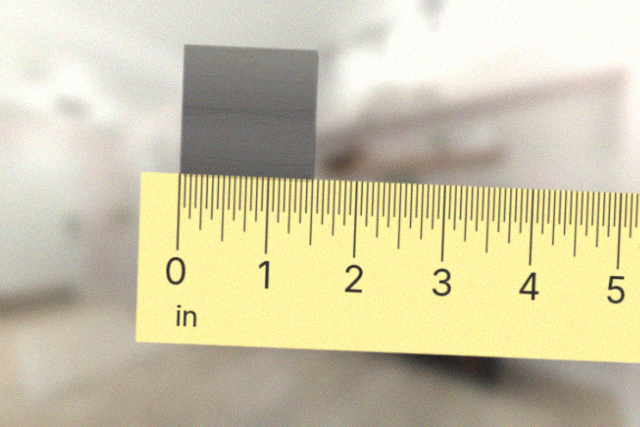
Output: 1.5 in
